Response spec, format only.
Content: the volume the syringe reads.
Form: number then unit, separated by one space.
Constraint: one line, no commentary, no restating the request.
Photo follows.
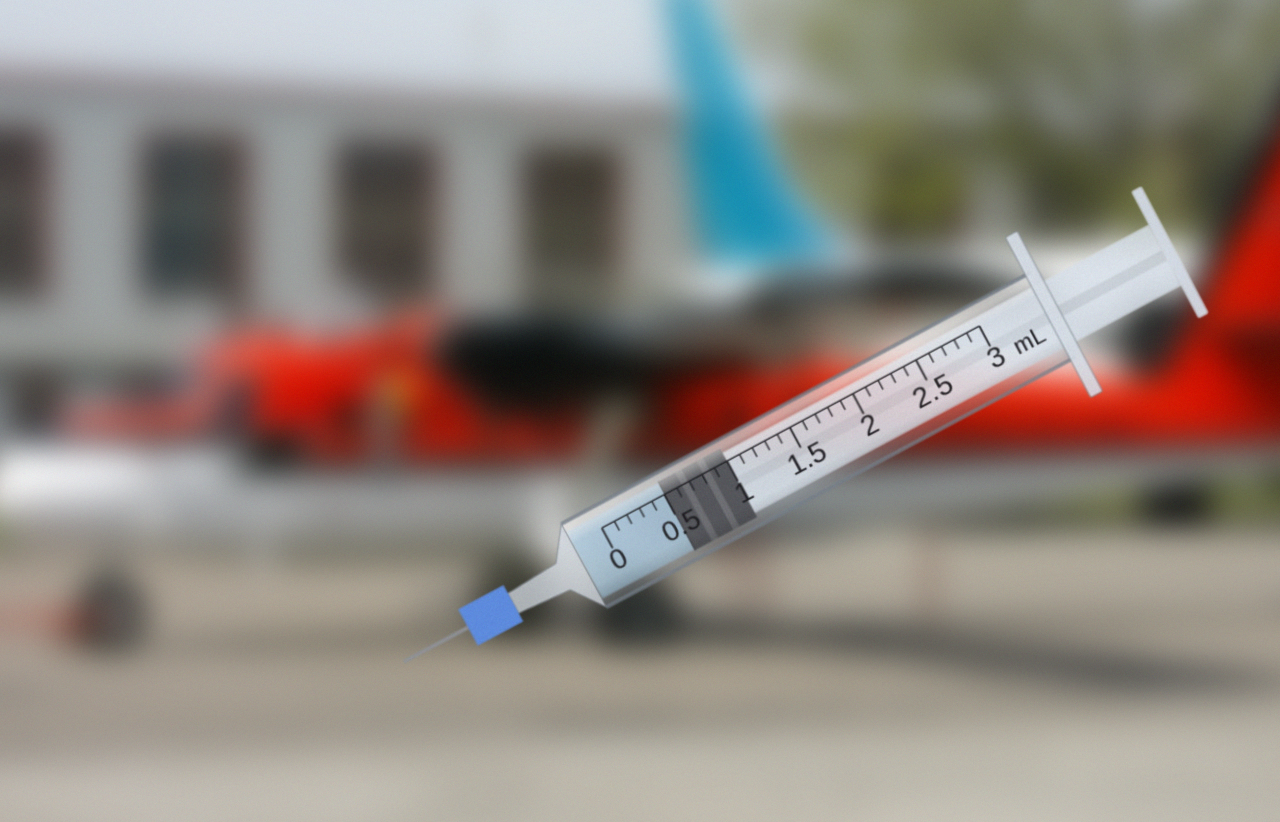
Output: 0.5 mL
